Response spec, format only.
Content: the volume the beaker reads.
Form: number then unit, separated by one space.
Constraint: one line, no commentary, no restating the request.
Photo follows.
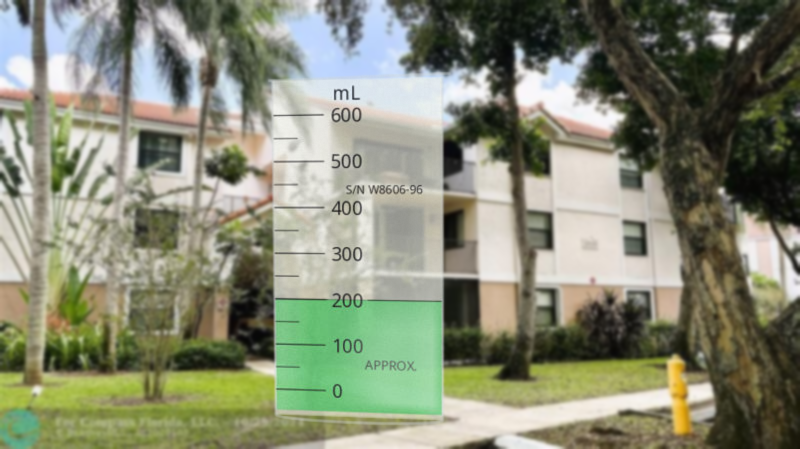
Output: 200 mL
